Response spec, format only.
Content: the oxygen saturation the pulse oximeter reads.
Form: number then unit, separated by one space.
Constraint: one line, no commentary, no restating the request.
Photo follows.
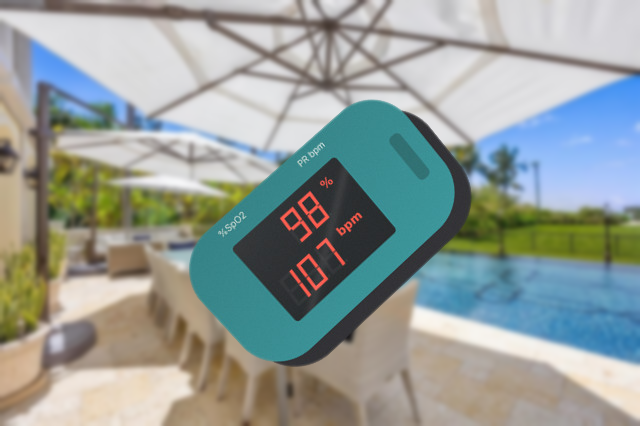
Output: 98 %
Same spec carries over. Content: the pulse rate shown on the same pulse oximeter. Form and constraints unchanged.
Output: 107 bpm
